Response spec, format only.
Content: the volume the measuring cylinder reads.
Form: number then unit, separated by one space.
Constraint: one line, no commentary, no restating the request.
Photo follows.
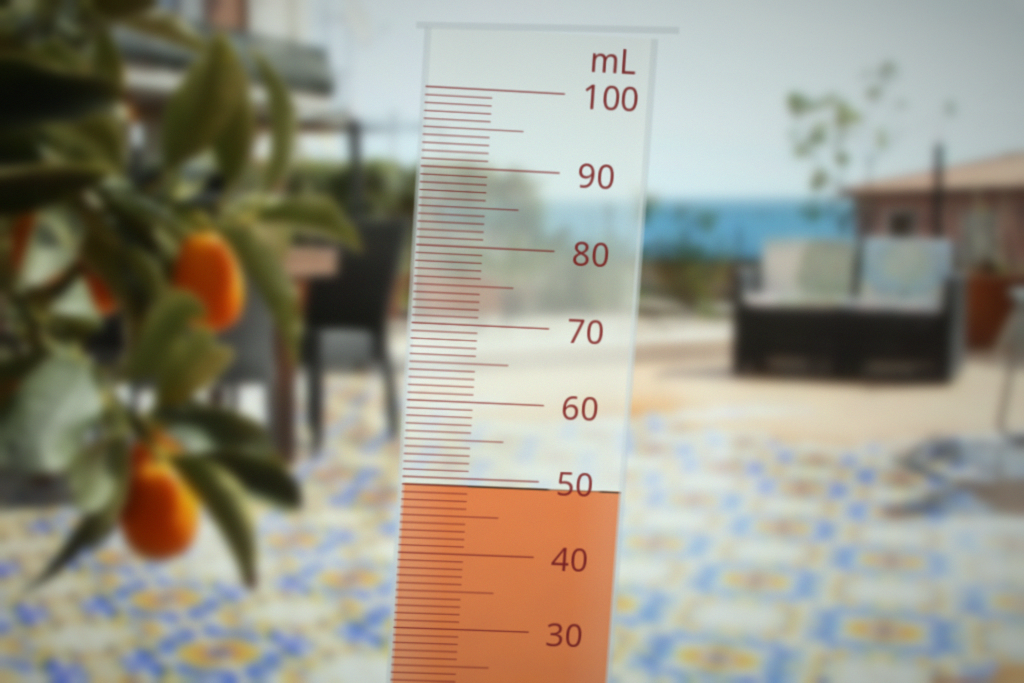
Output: 49 mL
